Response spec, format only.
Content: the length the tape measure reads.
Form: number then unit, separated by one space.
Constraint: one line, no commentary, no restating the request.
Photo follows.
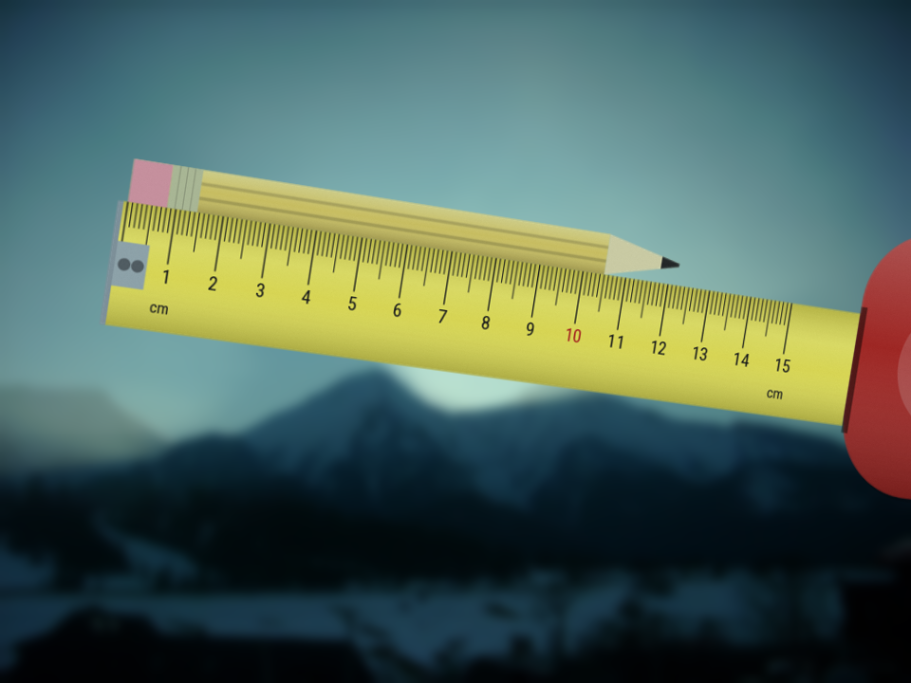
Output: 12.2 cm
